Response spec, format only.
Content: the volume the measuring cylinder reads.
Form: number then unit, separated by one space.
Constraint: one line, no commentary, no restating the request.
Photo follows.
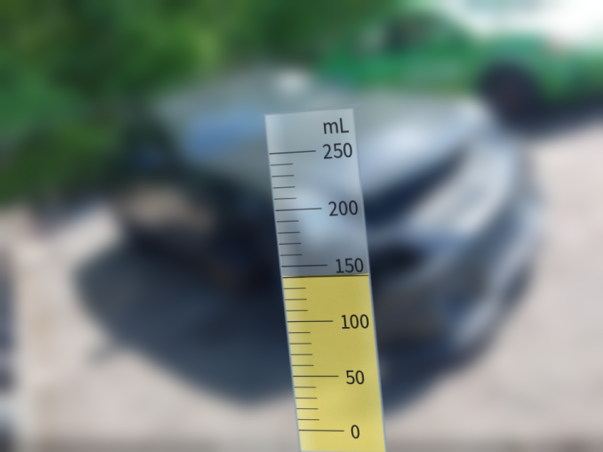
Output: 140 mL
